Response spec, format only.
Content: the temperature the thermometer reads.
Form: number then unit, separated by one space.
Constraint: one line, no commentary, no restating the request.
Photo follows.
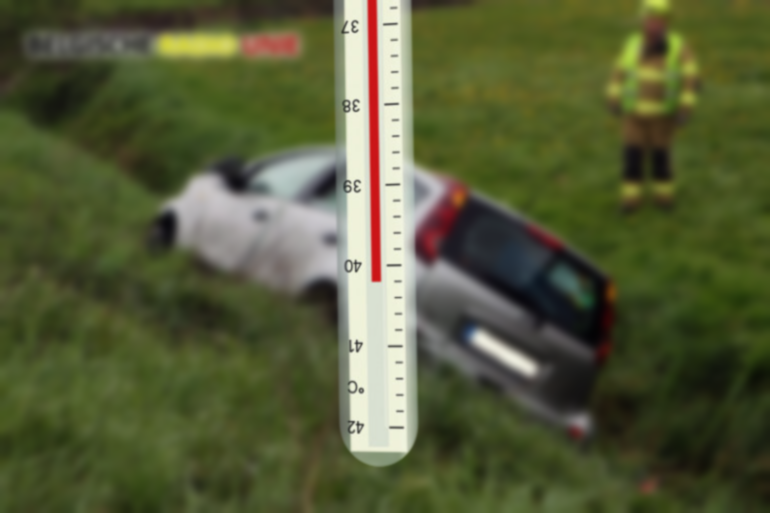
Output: 40.2 °C
